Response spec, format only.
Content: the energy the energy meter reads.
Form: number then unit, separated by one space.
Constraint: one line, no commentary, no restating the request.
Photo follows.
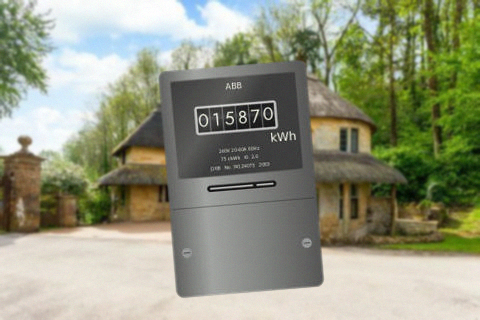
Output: 15870 kWh
